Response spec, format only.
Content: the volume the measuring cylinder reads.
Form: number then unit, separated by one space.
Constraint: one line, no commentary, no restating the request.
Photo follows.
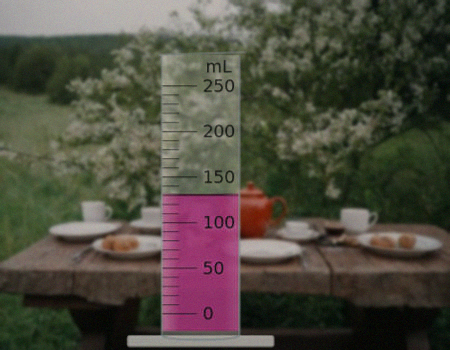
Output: 130 mL
